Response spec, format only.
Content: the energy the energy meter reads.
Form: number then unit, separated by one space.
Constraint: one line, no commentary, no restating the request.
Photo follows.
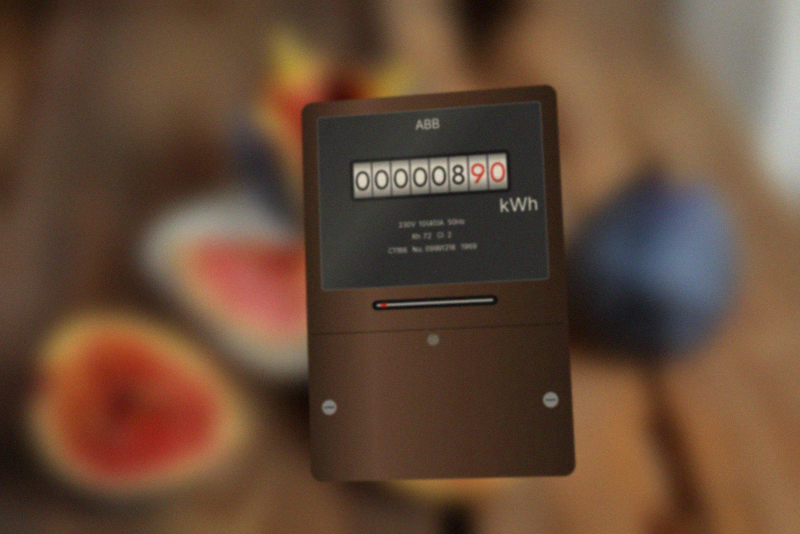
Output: 8.90 kWh
